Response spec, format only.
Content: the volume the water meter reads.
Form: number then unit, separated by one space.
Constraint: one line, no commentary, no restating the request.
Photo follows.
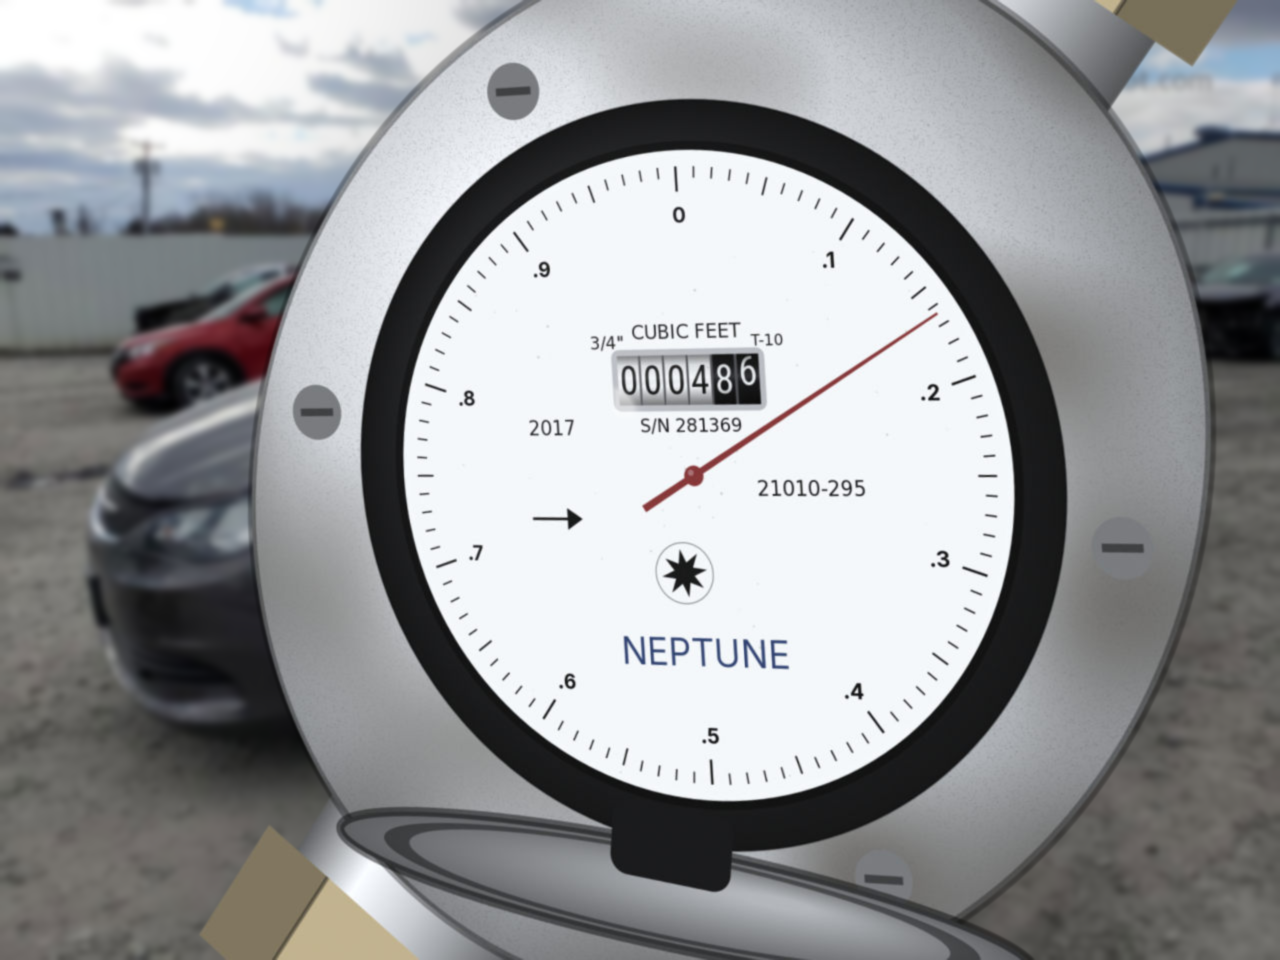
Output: 486.16 ft³
